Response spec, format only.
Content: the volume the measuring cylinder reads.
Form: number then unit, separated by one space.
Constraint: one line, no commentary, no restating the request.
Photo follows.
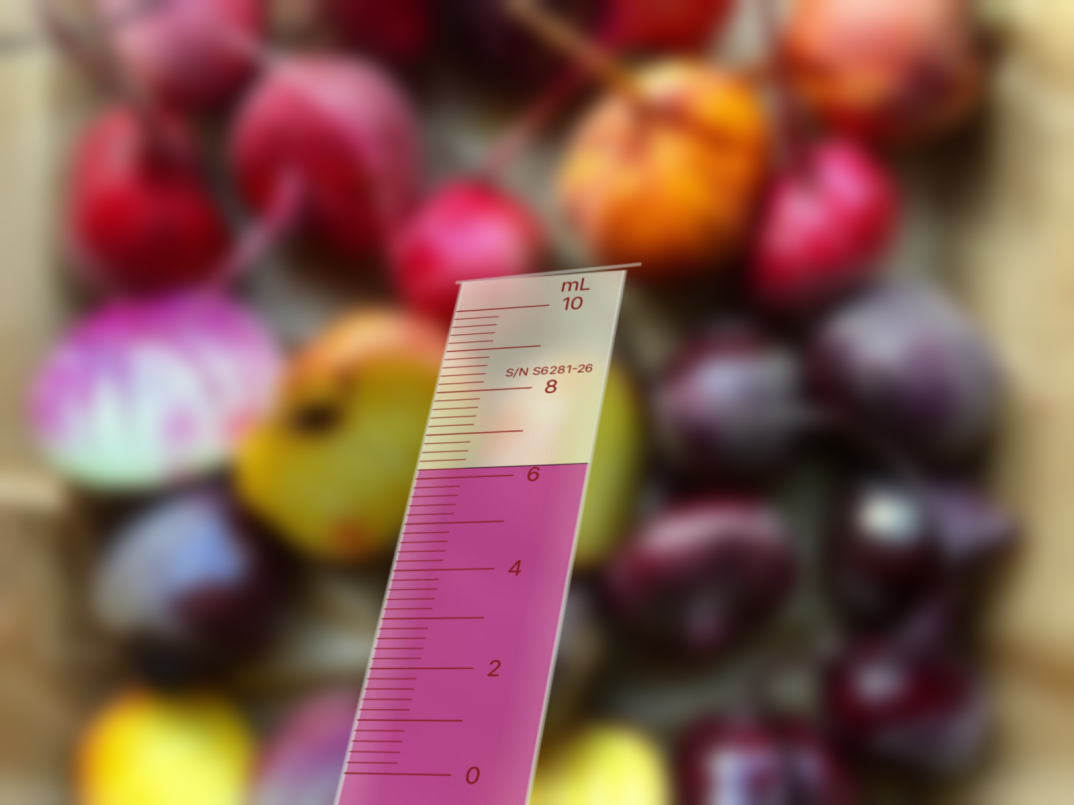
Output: 6.2 mL
